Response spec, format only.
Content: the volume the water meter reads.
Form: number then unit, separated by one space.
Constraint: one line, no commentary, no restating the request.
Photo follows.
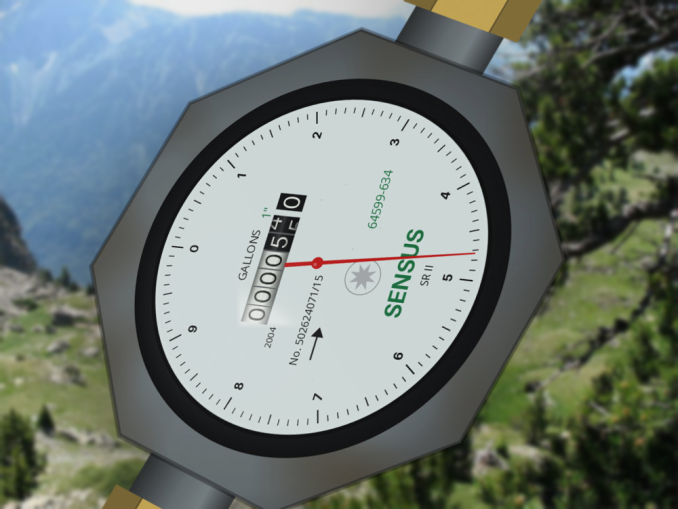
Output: 544.7 gal
